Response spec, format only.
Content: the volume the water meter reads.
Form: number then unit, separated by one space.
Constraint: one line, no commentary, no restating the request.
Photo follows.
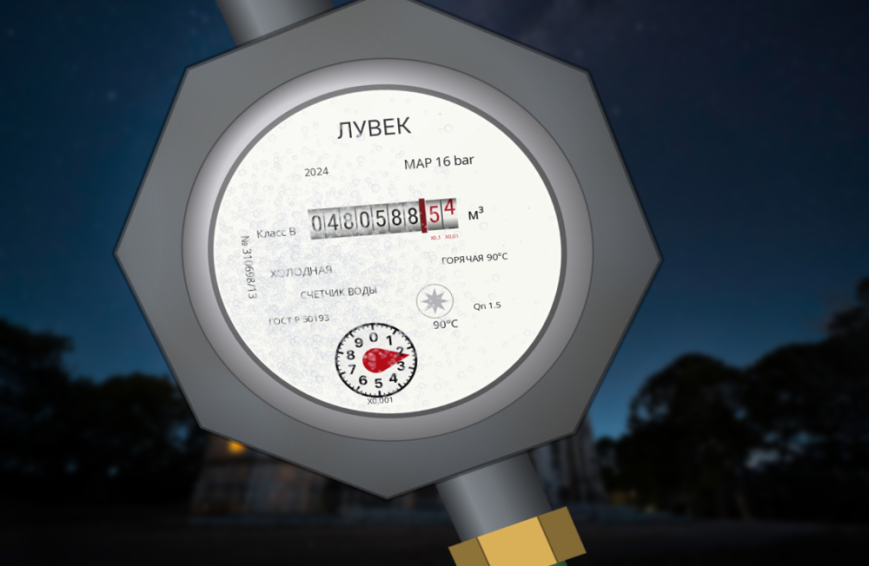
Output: 480588.542 m³
